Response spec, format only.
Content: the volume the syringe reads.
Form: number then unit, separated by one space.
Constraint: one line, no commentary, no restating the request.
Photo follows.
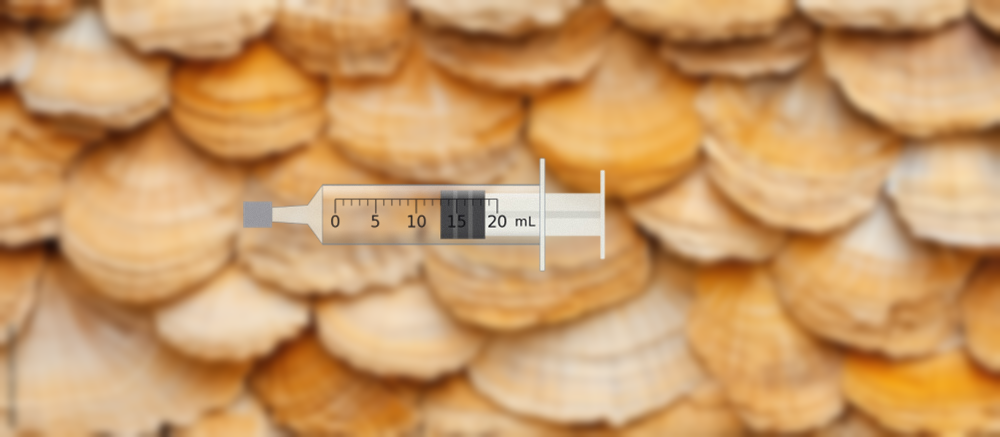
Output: 13 mL
